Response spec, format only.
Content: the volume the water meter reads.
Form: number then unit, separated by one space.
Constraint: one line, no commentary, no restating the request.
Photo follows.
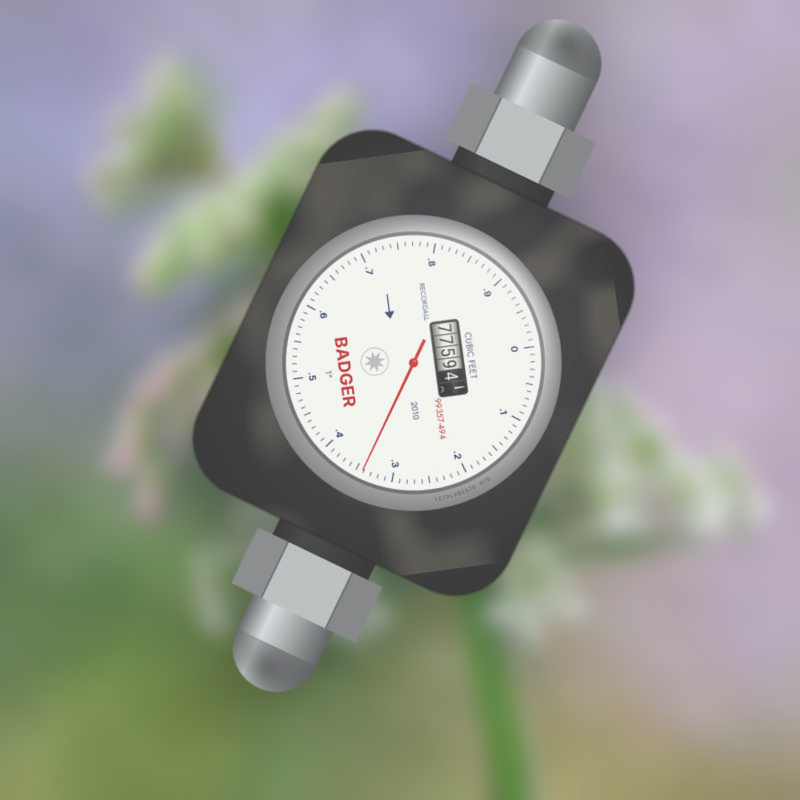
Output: 775941.34 ft³
